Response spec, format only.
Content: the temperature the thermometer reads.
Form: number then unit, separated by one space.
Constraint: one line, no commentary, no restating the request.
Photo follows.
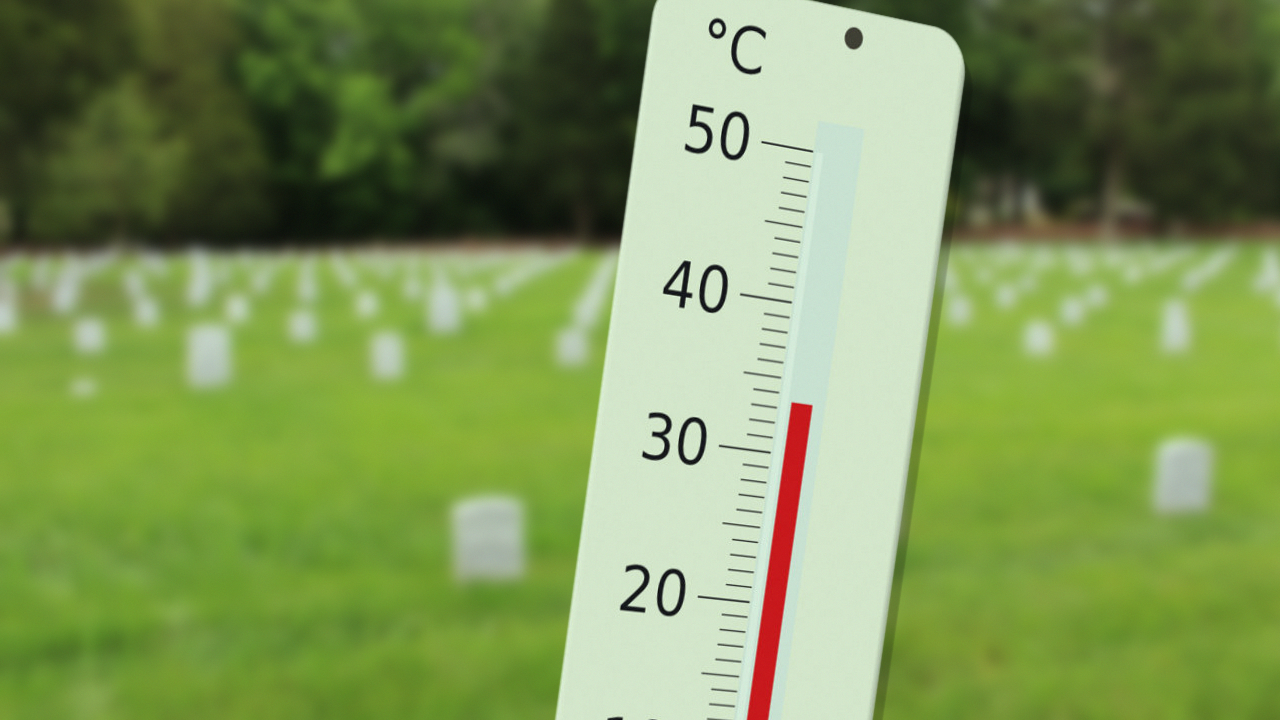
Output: 33.5 °C
